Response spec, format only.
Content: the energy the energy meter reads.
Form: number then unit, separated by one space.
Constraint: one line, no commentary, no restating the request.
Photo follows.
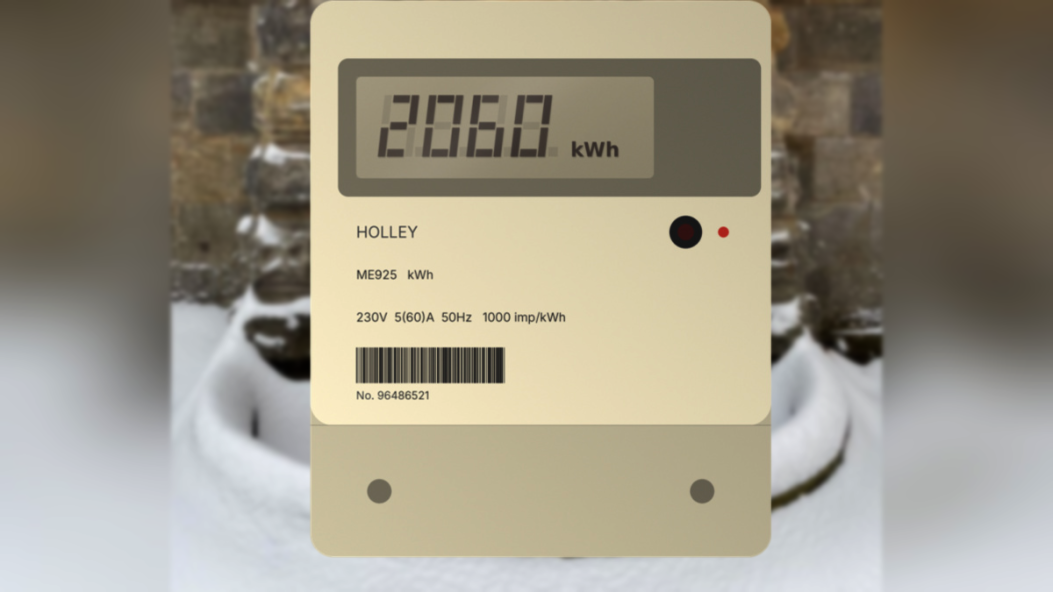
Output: 2060 kWh
